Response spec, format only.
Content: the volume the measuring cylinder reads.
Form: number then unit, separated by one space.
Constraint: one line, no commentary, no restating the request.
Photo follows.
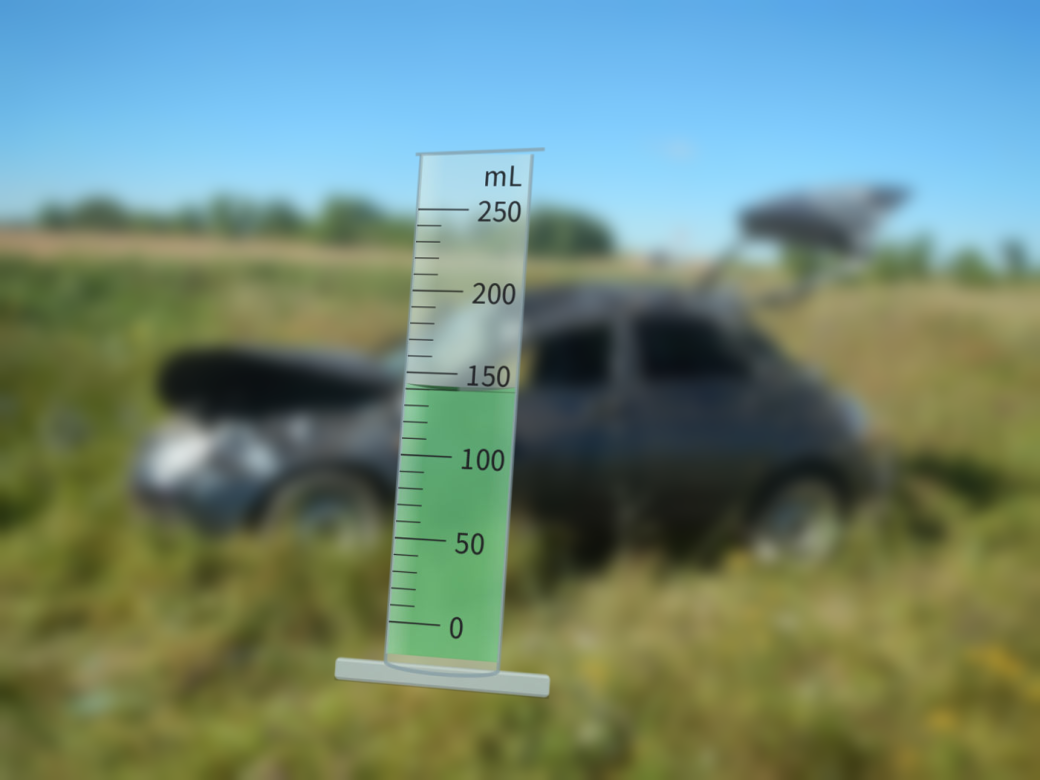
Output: 140 mL
